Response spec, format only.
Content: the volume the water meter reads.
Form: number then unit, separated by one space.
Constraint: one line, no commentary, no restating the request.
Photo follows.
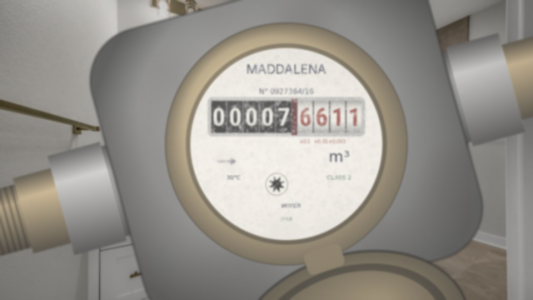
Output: 7.6611 m³
